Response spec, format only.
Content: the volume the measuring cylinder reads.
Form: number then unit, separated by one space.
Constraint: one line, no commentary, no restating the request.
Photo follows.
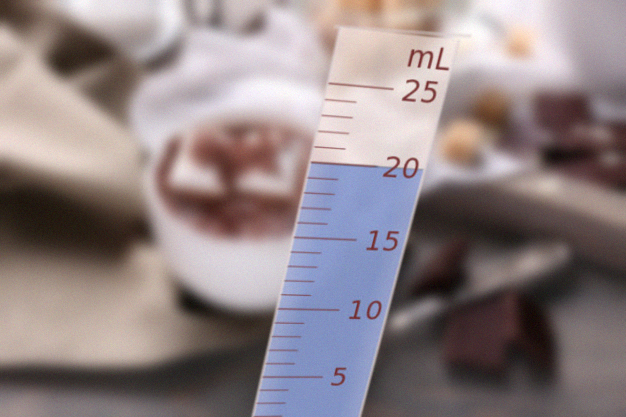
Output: 20 mL
